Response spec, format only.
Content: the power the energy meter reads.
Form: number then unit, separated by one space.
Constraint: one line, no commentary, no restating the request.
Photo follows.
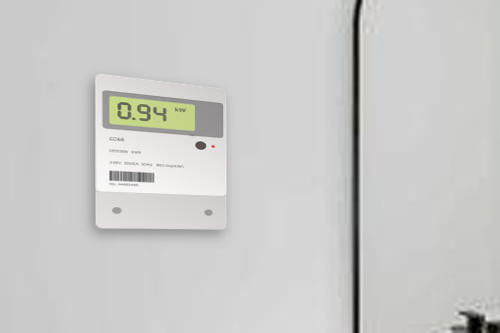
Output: 0.94 kW
